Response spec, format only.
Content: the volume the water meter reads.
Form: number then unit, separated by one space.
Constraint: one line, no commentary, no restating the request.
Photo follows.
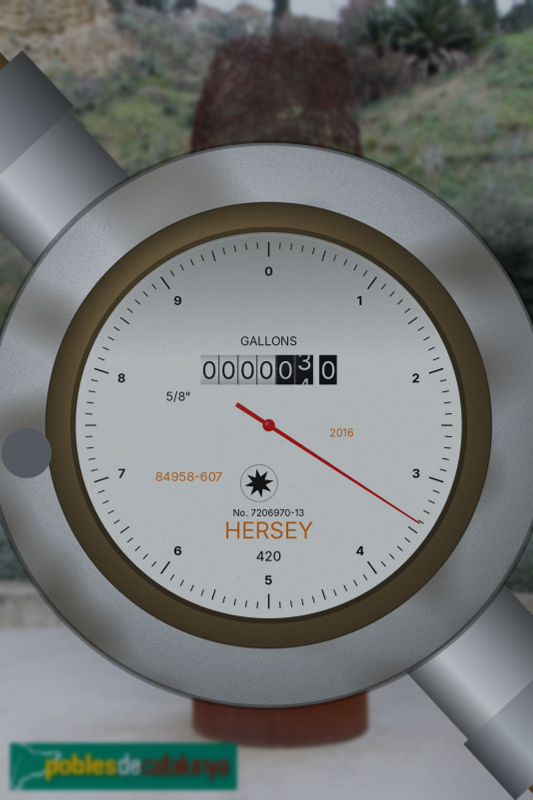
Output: 33.4 gal
